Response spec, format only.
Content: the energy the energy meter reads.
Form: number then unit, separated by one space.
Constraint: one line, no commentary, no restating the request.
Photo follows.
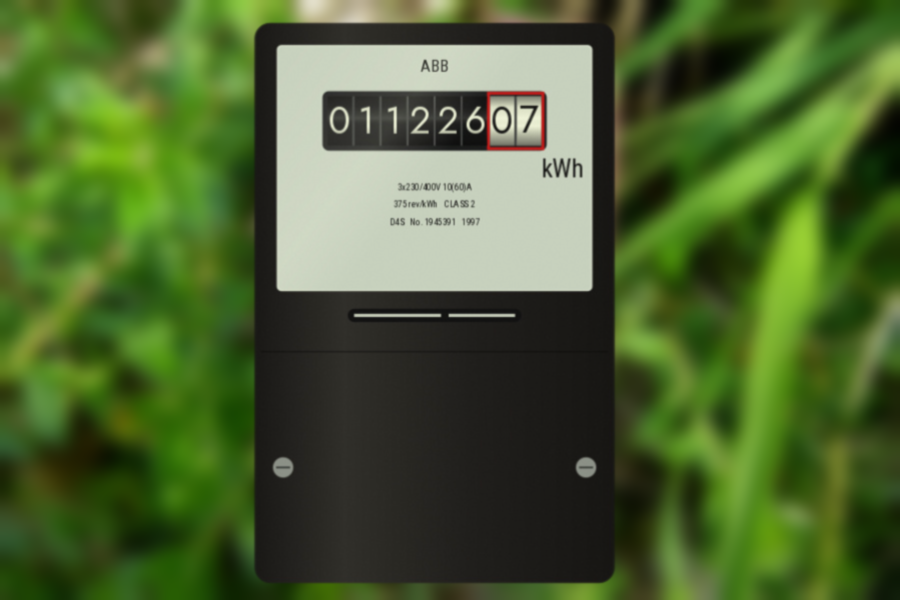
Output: 11226.07 kWh
